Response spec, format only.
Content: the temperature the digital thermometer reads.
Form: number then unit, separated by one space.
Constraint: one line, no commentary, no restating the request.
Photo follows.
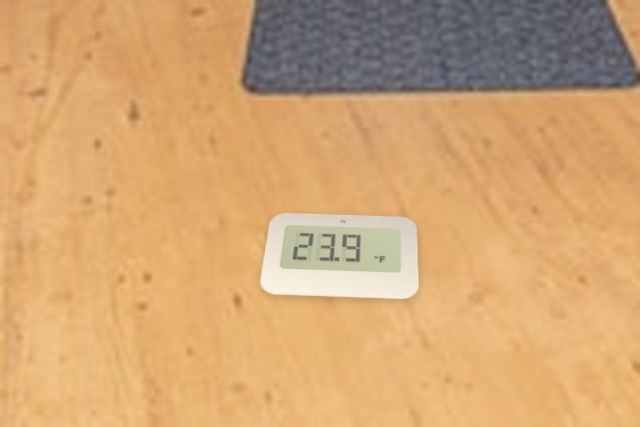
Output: 23.9 °F
